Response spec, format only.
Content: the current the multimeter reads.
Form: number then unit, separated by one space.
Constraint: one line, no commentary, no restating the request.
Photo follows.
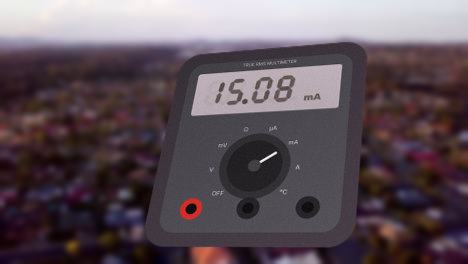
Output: 15.08 mA
